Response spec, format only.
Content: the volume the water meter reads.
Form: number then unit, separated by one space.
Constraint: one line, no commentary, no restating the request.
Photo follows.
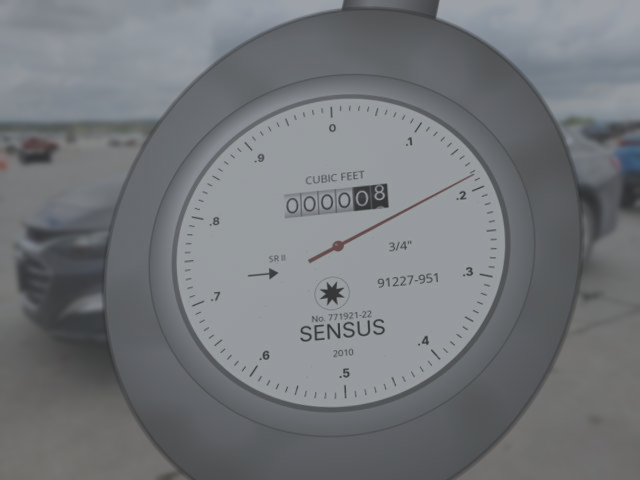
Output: 8.18 ft³
